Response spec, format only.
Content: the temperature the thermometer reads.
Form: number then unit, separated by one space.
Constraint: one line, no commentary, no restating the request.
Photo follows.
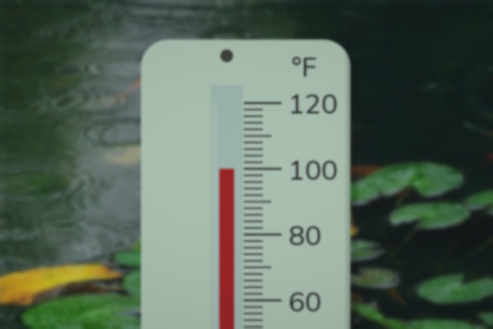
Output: 100 °F
